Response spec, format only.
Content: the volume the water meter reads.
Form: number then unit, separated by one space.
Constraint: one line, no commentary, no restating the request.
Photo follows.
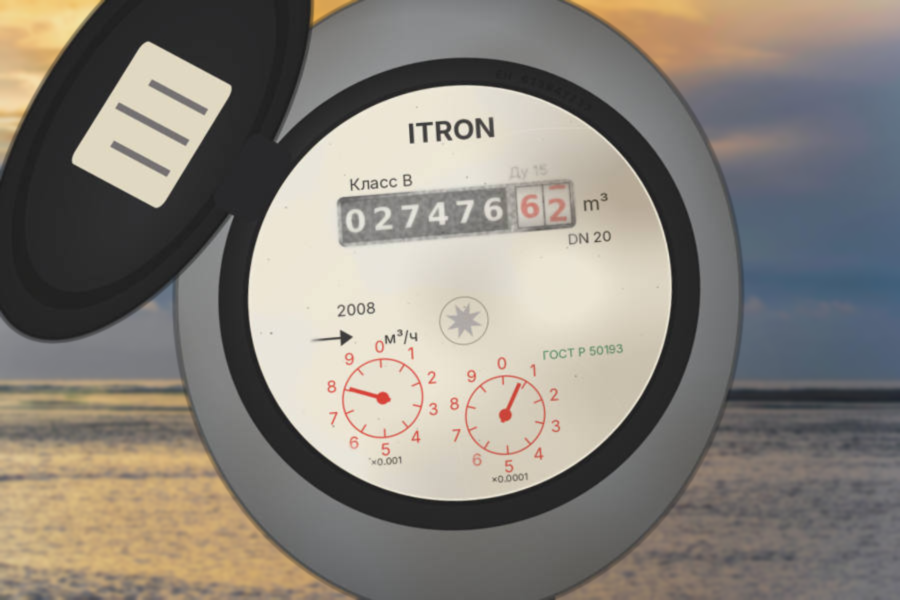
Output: 27476.6180 m³
